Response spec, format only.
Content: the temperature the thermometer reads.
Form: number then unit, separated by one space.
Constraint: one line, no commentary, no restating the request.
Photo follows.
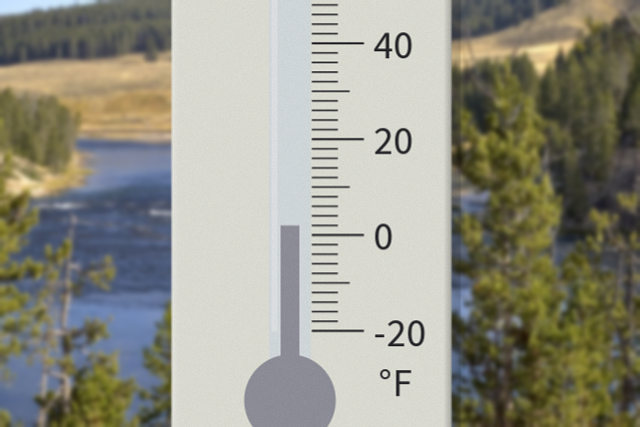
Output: 2 °F
